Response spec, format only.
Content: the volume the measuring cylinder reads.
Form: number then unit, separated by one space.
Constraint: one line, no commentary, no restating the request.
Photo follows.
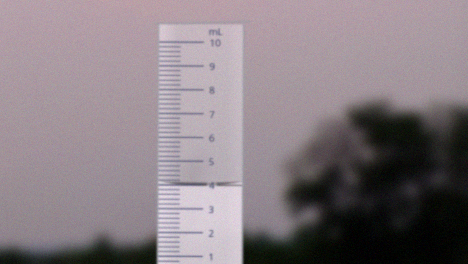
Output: 4 mL
